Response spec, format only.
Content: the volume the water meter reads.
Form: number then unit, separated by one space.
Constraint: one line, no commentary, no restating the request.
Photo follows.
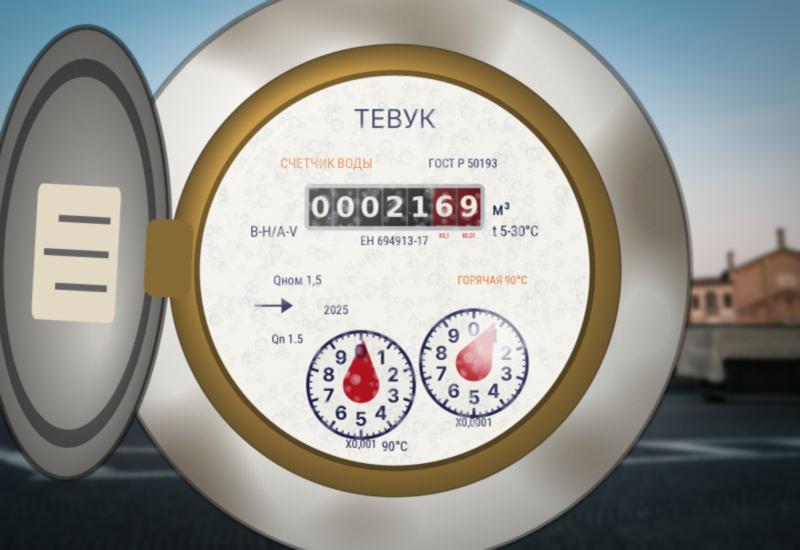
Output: 21.6900 m³
